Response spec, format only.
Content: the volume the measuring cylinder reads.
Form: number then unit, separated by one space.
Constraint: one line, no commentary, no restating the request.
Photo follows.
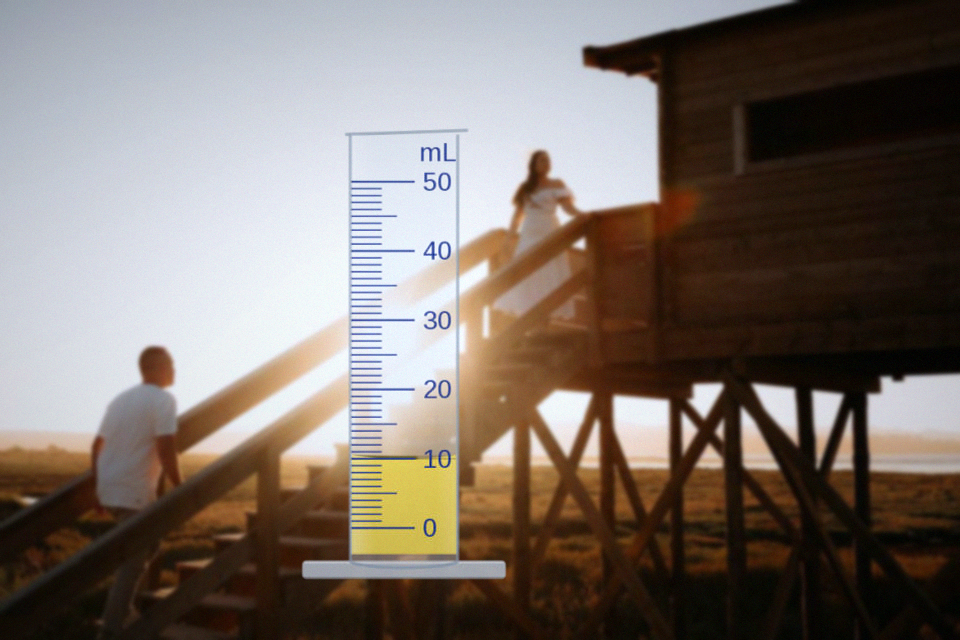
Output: 10 mL
